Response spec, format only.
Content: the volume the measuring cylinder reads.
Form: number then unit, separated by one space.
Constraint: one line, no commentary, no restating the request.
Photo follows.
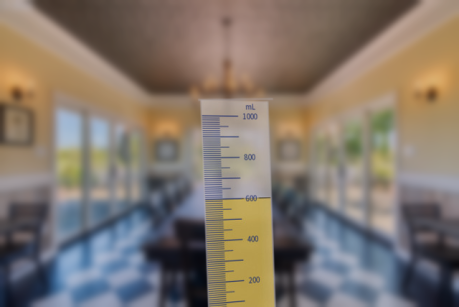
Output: 600 mL
